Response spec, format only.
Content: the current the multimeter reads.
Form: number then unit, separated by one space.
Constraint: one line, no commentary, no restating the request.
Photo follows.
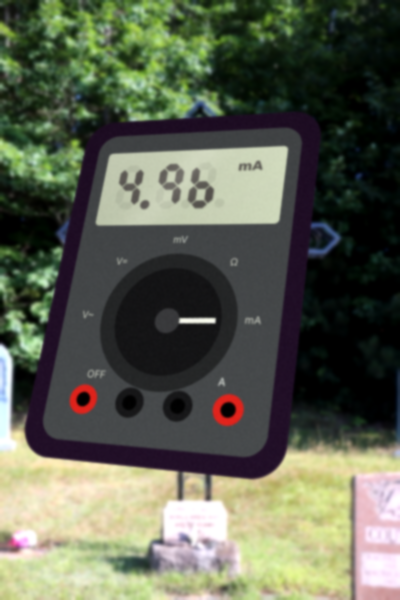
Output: 4.96 mA
